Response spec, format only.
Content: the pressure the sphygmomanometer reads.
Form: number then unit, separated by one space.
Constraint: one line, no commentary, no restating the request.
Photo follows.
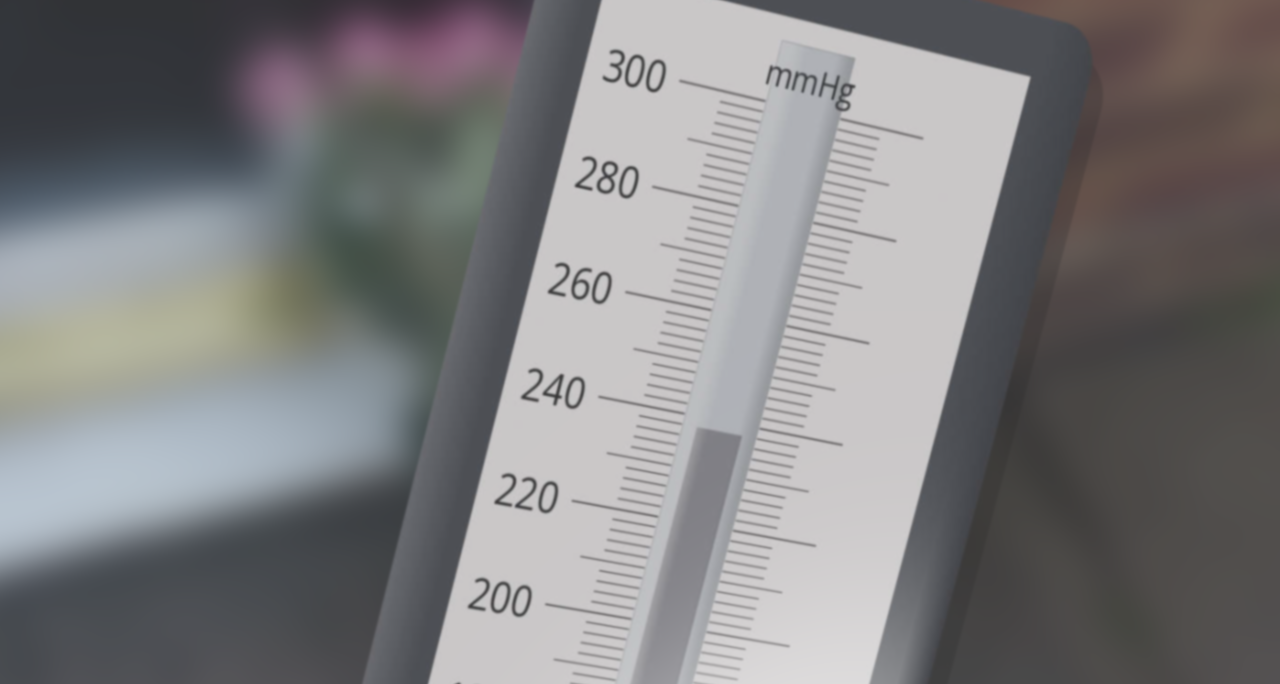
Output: 238 mmHg
